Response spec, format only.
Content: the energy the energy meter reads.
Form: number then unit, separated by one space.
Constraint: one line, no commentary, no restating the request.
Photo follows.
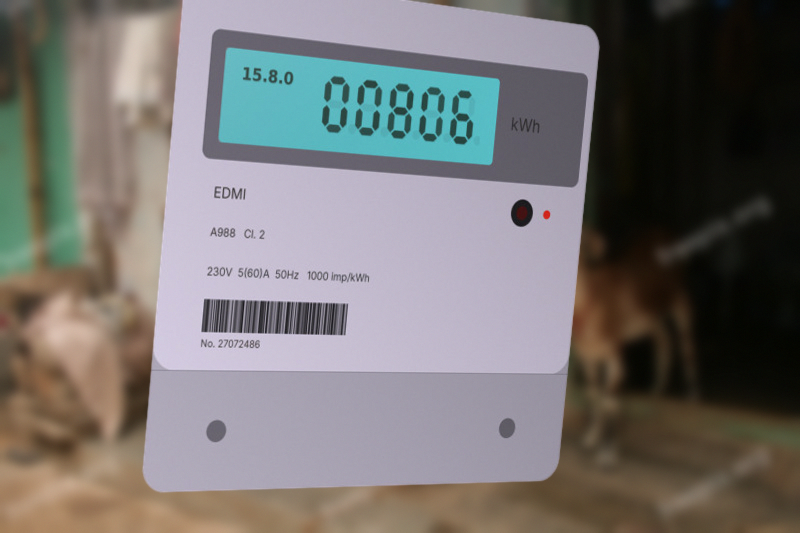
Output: 806 kWh
